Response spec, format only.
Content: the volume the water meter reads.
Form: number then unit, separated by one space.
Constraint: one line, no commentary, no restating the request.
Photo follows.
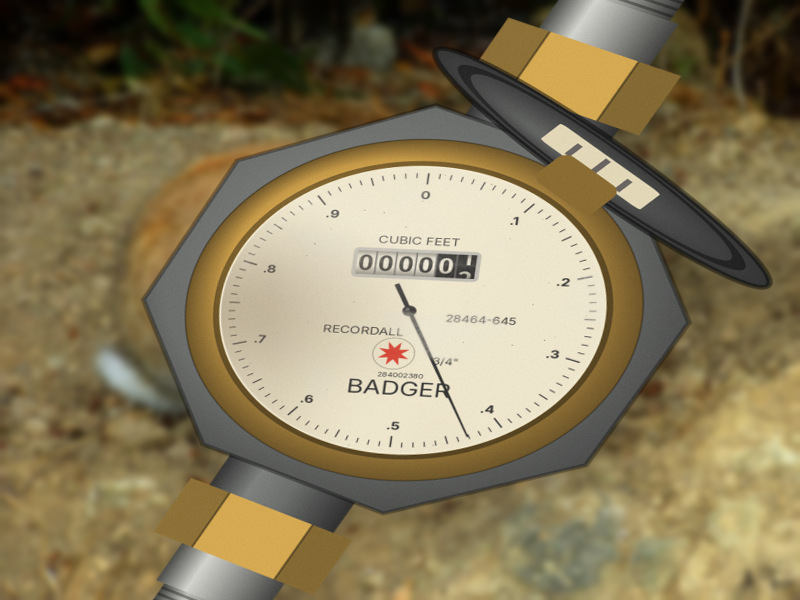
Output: 1.43 ft³
